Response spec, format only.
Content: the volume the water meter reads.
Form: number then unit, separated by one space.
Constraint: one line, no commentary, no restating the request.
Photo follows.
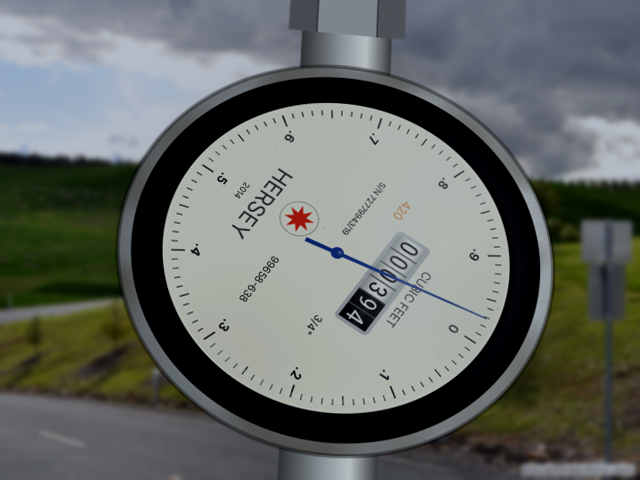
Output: 393.97 ft³
